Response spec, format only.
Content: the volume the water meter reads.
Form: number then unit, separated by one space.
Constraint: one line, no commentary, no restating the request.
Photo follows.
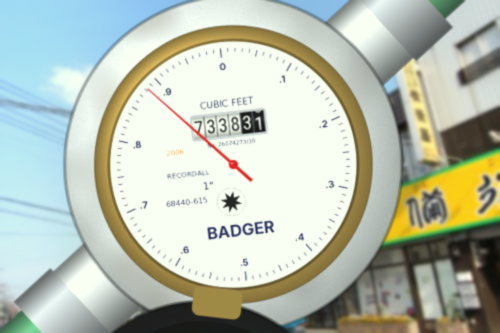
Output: 733830.88 ft³
